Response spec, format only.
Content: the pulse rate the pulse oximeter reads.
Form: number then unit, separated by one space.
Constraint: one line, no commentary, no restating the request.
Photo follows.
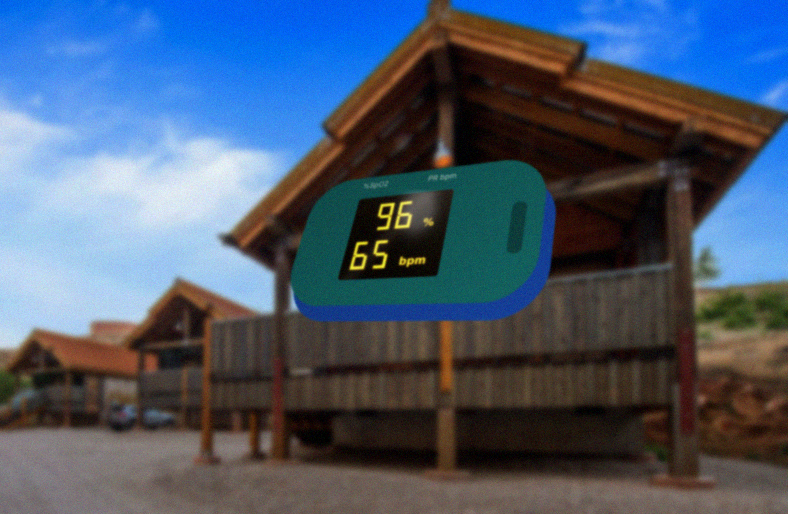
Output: 65 bpm
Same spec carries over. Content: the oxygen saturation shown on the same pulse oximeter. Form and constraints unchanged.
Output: 96 %
